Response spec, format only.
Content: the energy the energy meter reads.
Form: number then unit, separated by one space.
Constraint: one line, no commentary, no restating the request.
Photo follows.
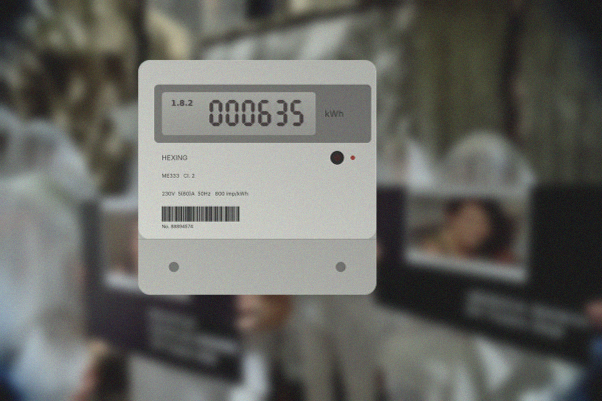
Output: 635 kWh
